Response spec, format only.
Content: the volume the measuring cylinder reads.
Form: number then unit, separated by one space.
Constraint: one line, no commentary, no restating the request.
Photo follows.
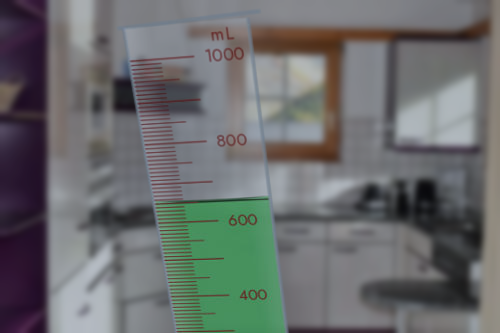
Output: 650 mL
